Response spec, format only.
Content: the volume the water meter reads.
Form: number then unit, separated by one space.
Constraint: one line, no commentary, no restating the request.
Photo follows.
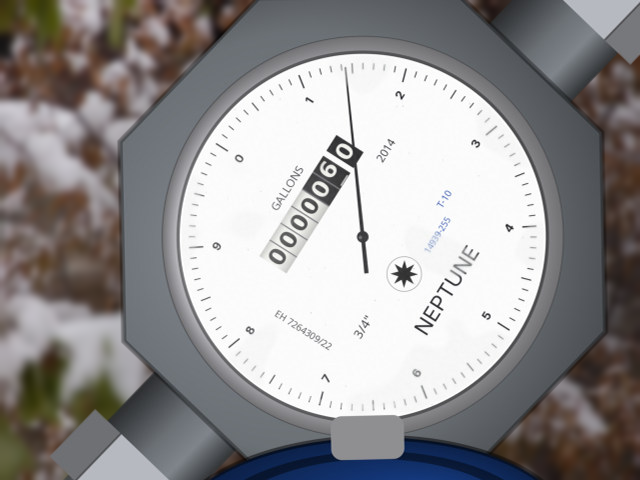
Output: 61.4 gal
